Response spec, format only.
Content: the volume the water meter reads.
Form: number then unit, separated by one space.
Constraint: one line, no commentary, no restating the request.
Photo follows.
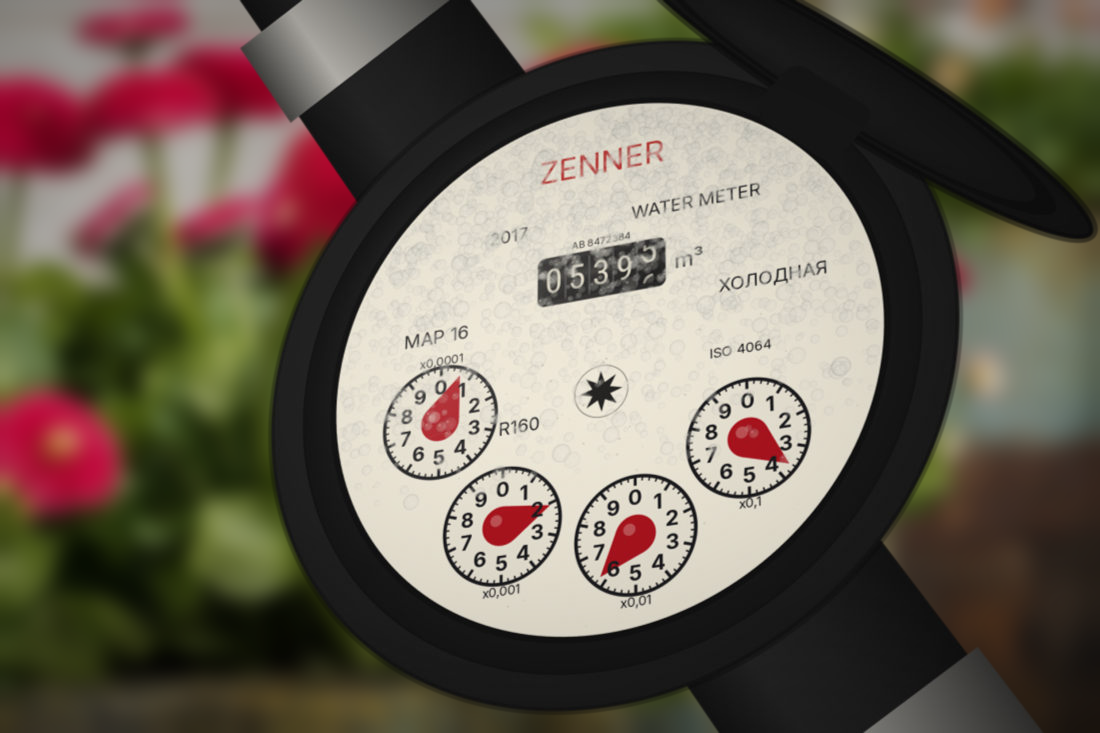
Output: 5395.3620 m³
